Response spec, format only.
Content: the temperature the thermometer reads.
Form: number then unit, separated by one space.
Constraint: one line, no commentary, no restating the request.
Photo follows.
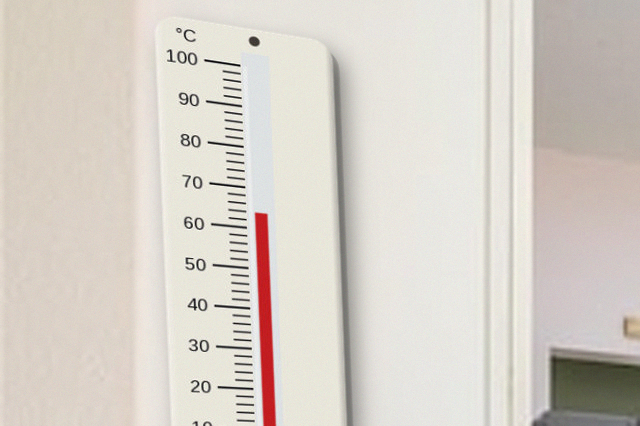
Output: 64 °C
